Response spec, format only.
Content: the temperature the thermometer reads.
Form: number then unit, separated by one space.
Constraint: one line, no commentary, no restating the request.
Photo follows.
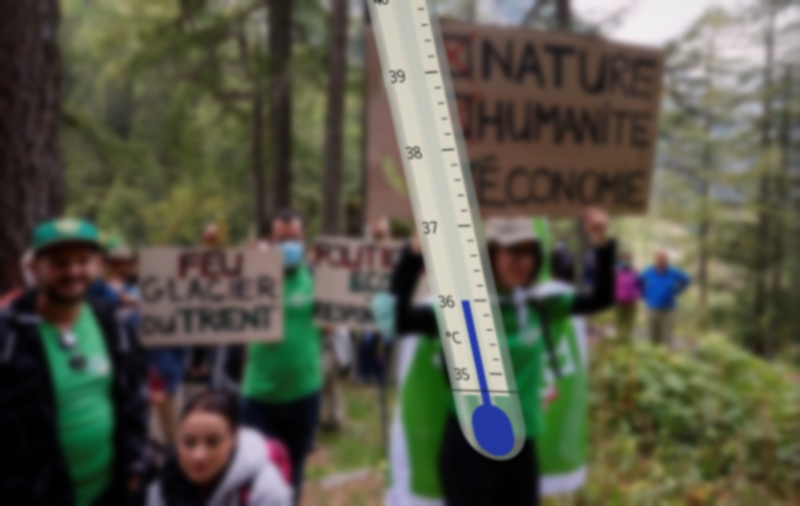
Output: 36 °C
